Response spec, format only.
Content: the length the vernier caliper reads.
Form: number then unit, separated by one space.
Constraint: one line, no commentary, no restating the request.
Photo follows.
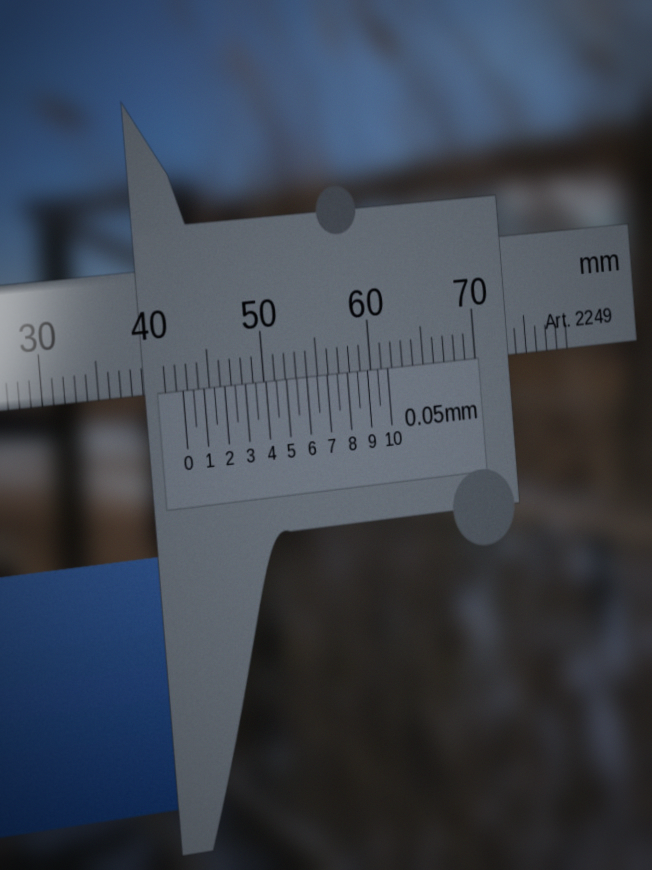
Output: 42.6 mm
